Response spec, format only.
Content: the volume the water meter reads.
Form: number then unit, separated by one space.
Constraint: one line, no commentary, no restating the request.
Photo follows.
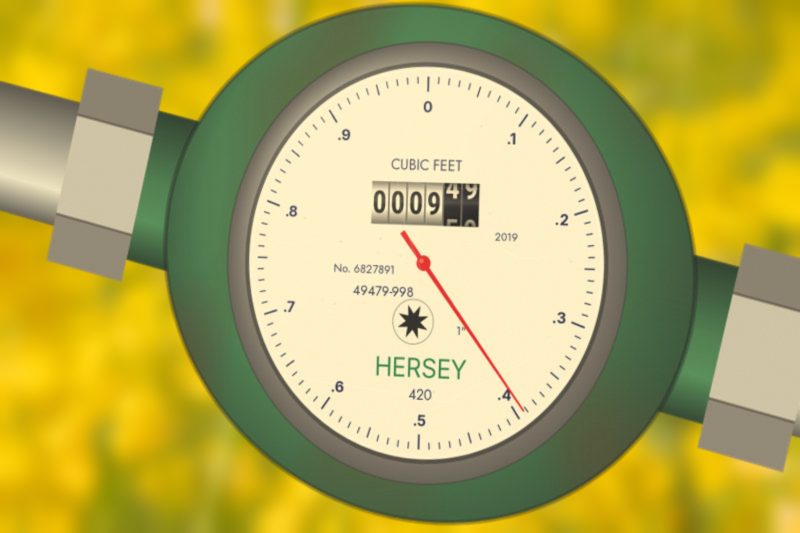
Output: 949.39 ft³
